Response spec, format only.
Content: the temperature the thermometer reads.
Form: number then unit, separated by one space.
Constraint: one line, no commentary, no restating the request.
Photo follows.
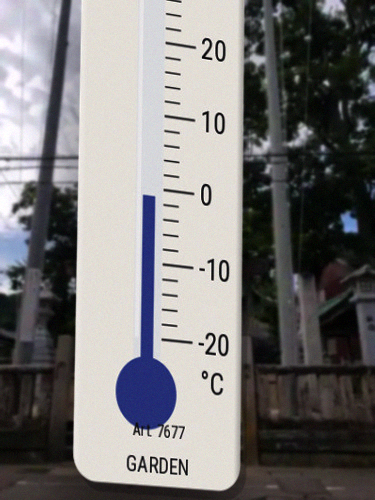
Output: -1 °C
